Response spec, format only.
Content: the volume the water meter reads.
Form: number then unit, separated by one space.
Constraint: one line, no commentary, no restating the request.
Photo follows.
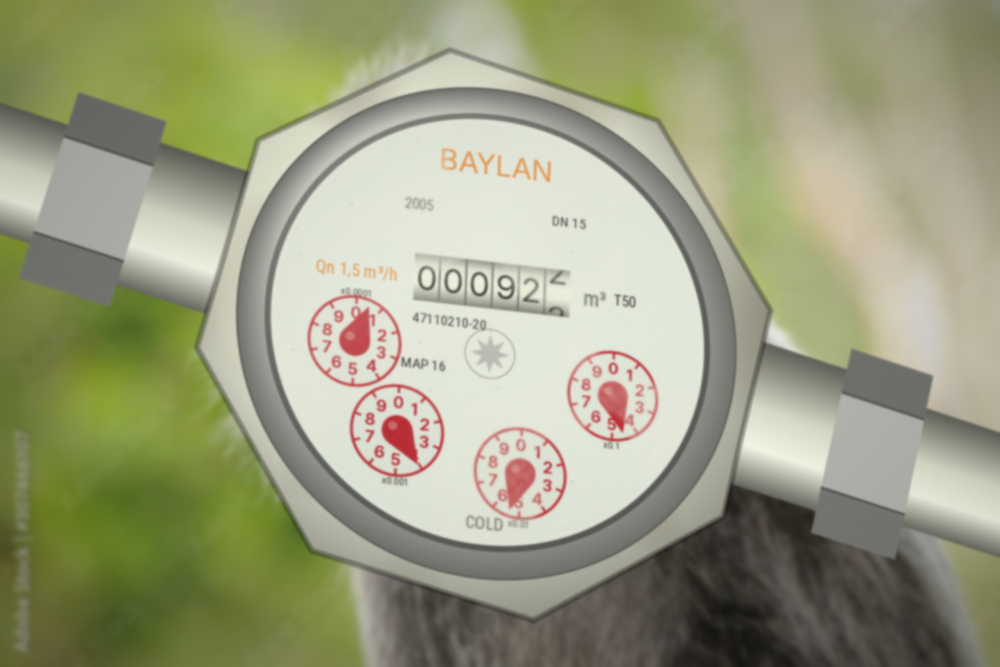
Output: 922.4540 m³
